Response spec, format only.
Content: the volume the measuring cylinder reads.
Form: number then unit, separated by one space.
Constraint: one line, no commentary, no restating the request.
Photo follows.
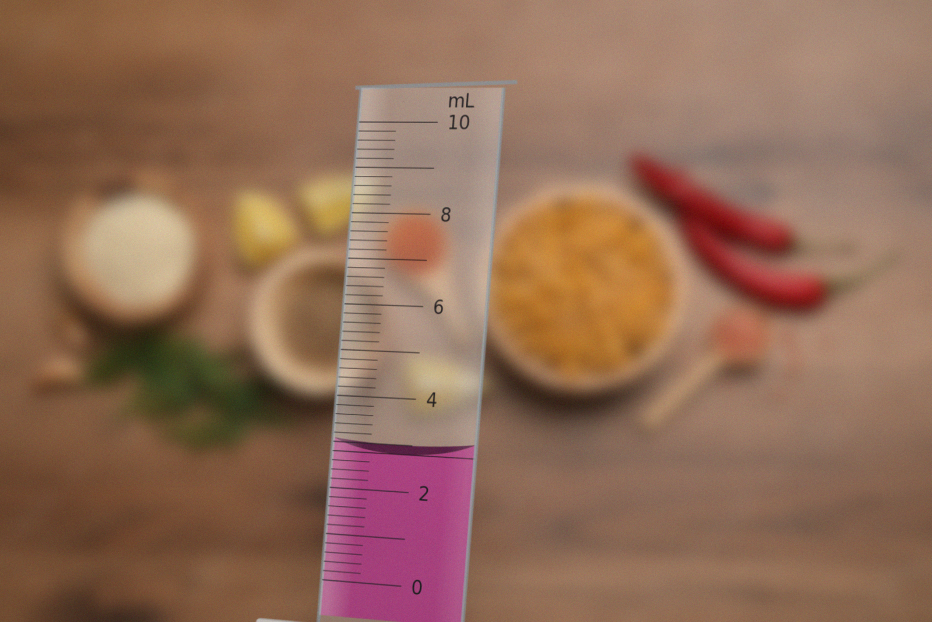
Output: 2.8 mL
